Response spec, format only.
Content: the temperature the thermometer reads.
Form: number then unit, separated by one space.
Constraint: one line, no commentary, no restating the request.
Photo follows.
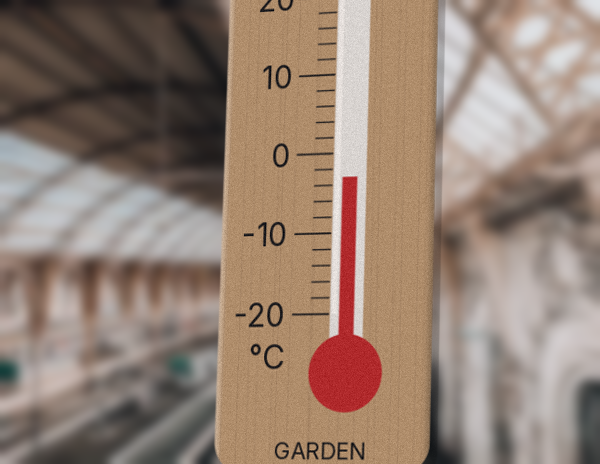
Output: -3 °C
